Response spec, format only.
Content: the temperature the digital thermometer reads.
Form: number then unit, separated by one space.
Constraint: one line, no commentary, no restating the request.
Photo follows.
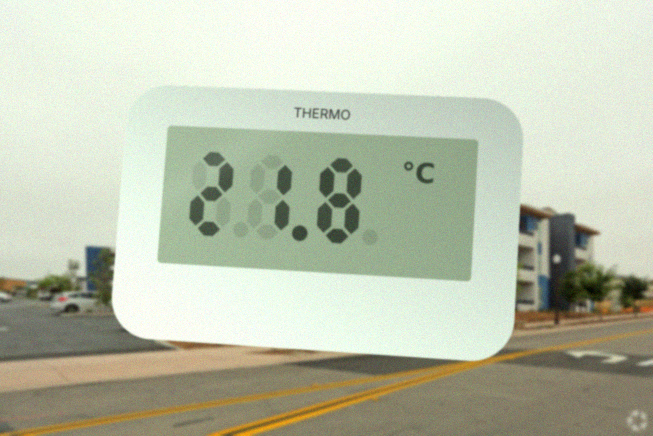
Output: 21.8 °C
